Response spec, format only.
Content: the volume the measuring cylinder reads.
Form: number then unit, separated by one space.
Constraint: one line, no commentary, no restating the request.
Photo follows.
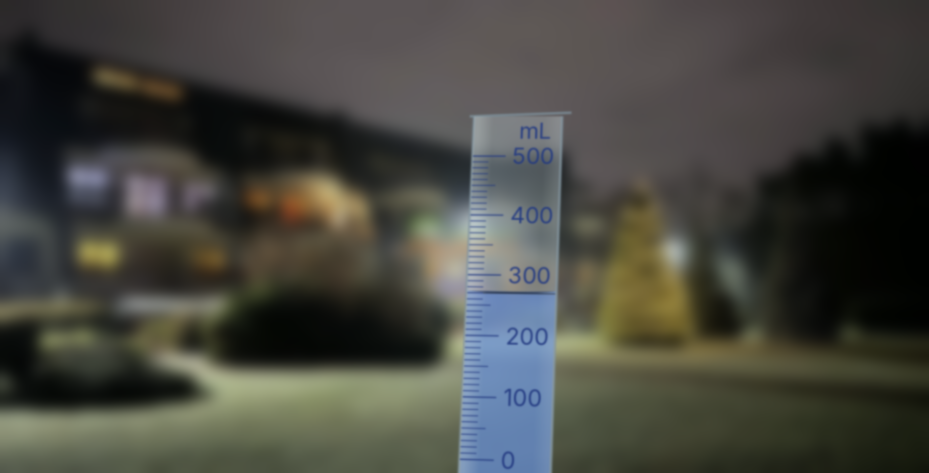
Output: 270 mL
